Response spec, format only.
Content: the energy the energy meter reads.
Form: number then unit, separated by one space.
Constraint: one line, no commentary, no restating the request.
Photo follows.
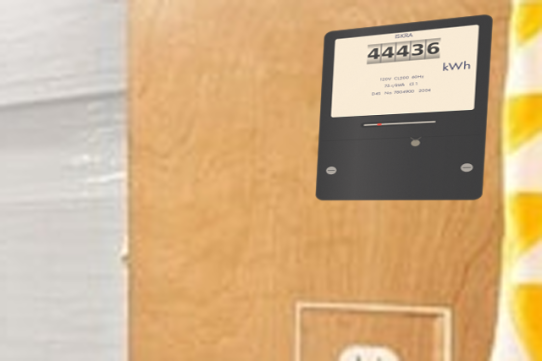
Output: 44436 kWh
